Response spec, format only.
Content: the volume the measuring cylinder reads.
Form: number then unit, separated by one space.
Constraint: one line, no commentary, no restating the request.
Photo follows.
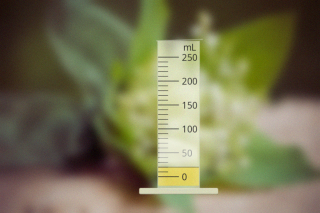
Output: 20 mL
